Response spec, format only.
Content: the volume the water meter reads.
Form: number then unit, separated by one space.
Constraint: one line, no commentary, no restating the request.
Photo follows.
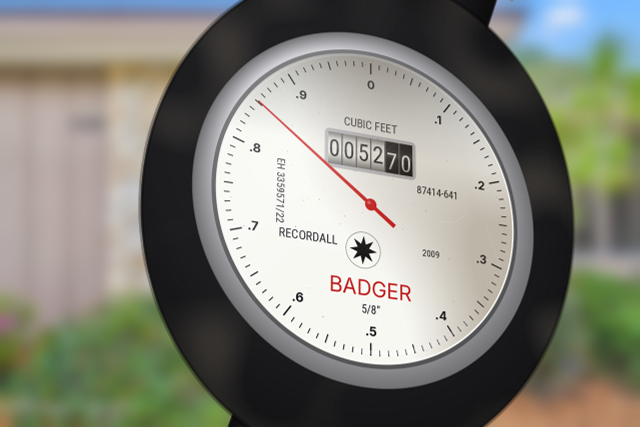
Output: 5269.85 ft³
